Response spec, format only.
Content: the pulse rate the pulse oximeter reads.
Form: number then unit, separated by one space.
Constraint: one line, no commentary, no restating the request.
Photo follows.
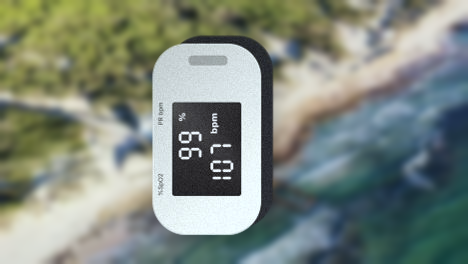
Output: 107 bpm
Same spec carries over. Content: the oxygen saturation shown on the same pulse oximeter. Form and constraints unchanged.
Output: 99 %
